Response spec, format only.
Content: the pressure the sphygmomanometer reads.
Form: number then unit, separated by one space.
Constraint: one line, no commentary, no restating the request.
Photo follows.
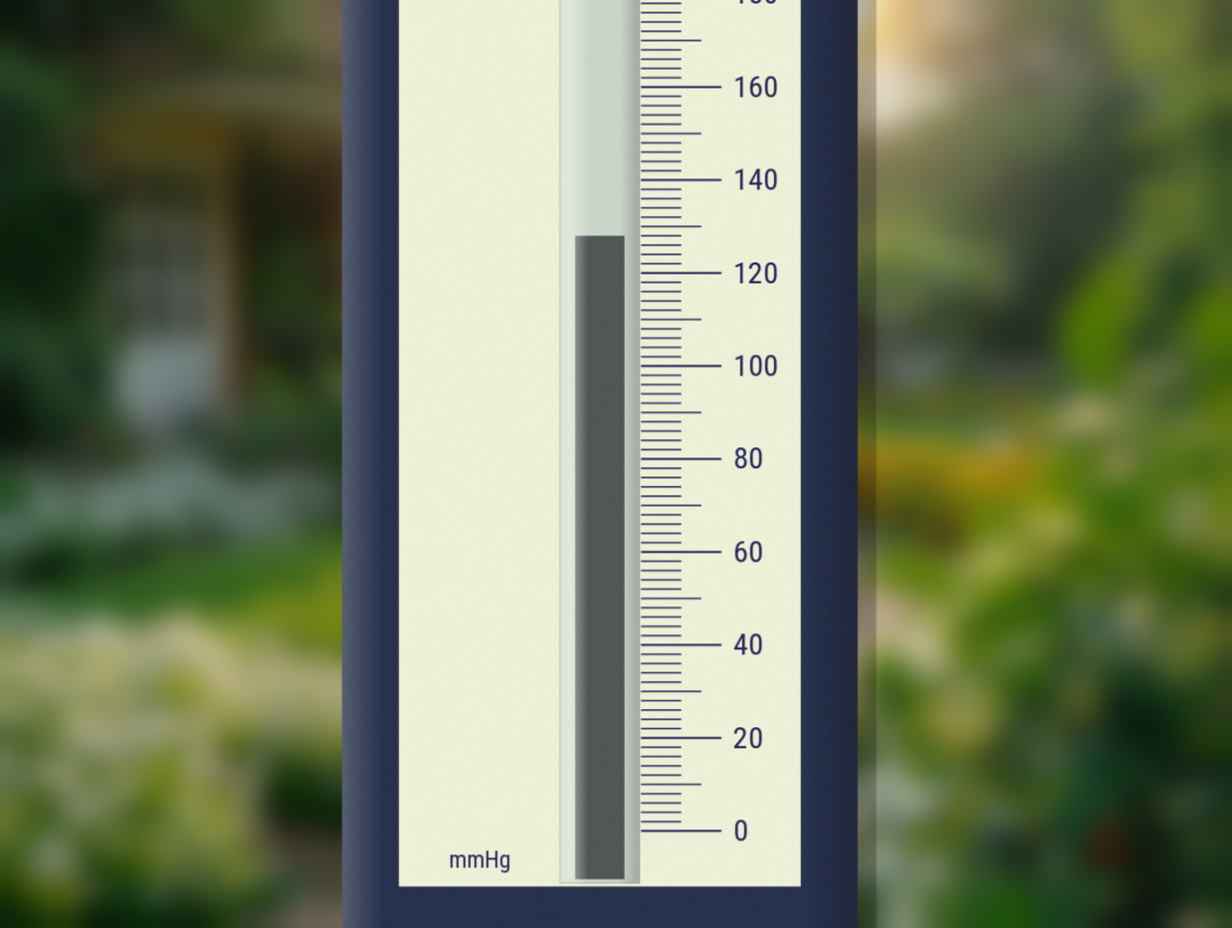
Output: 128 mmHg
